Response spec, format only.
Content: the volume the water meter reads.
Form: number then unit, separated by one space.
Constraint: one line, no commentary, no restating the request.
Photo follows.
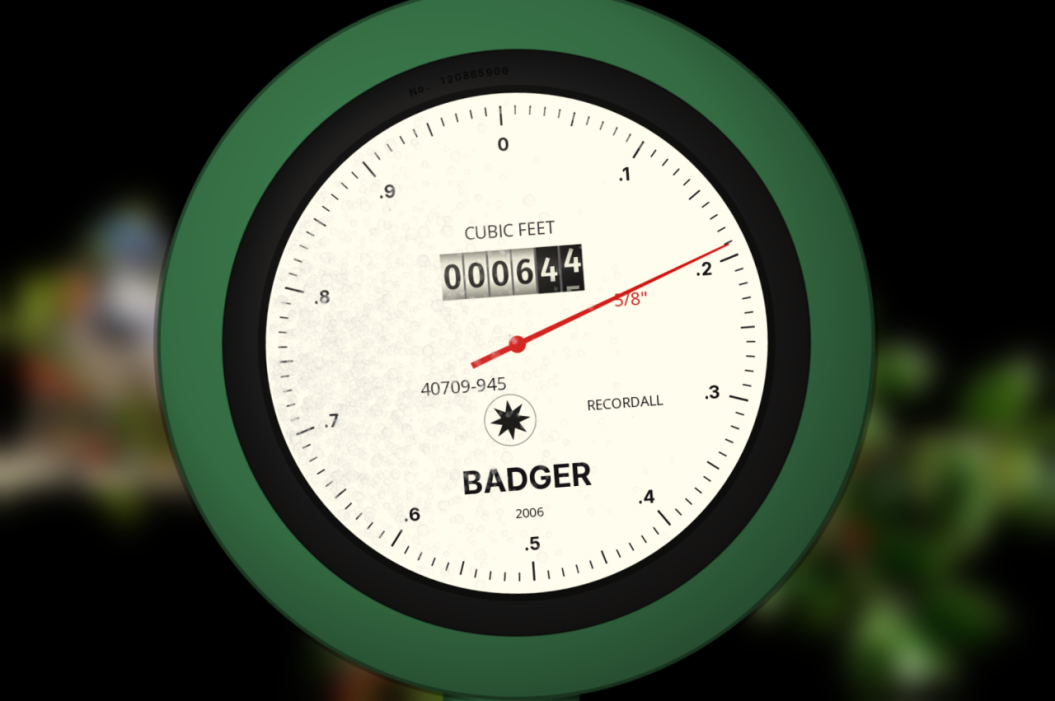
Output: 644.19 ft³
